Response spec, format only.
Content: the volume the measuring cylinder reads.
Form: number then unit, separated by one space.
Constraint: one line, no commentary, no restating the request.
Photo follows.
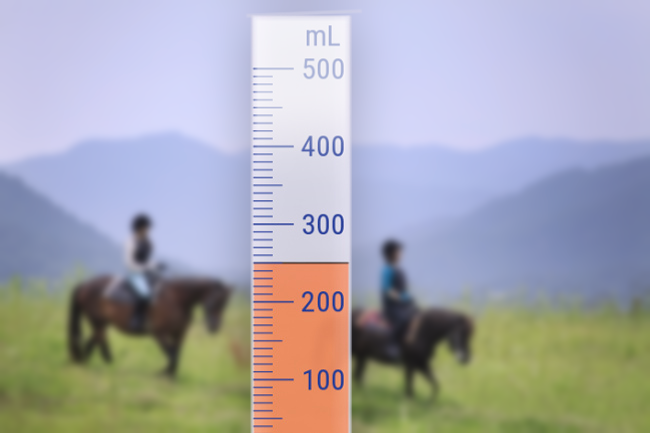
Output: 250 mL
